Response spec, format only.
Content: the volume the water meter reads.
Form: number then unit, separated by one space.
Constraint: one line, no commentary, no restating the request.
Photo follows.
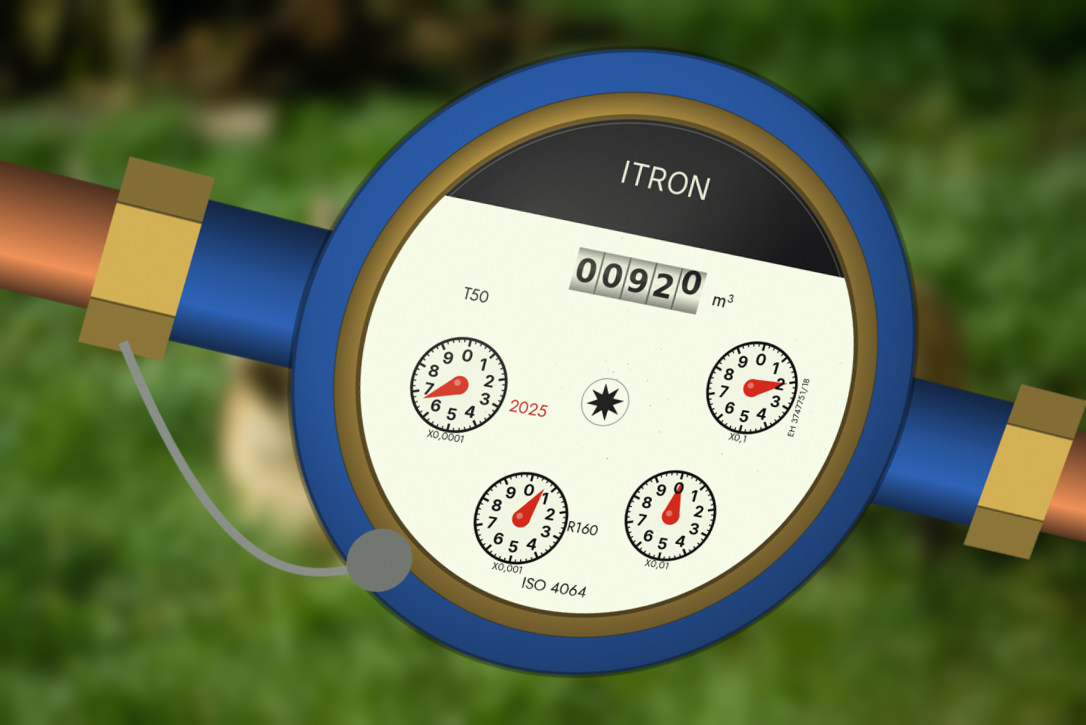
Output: 920.2006 m³
